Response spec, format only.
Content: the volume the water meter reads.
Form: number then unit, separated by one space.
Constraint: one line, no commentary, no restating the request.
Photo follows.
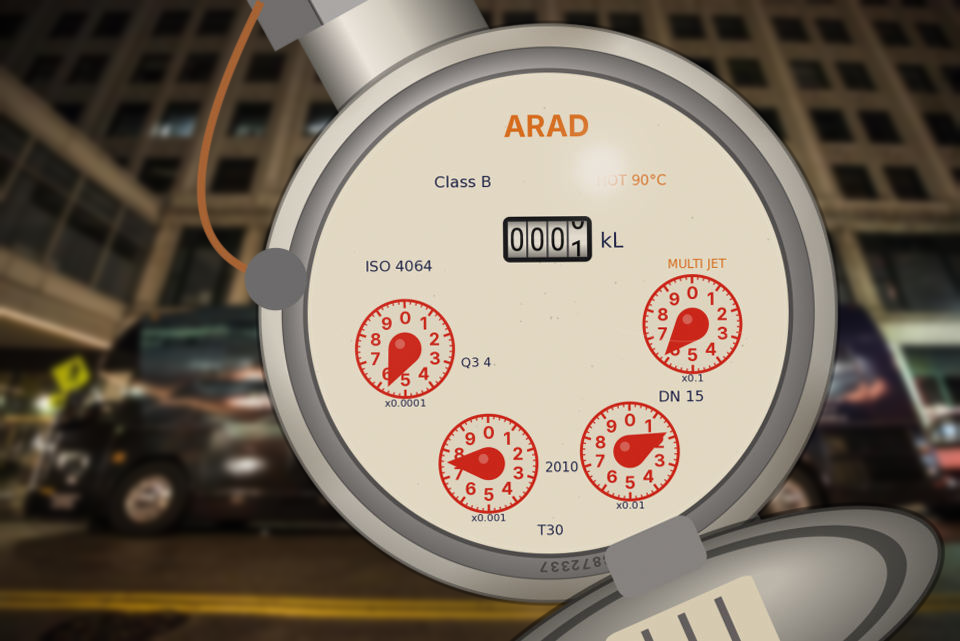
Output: 0.6175 kL
